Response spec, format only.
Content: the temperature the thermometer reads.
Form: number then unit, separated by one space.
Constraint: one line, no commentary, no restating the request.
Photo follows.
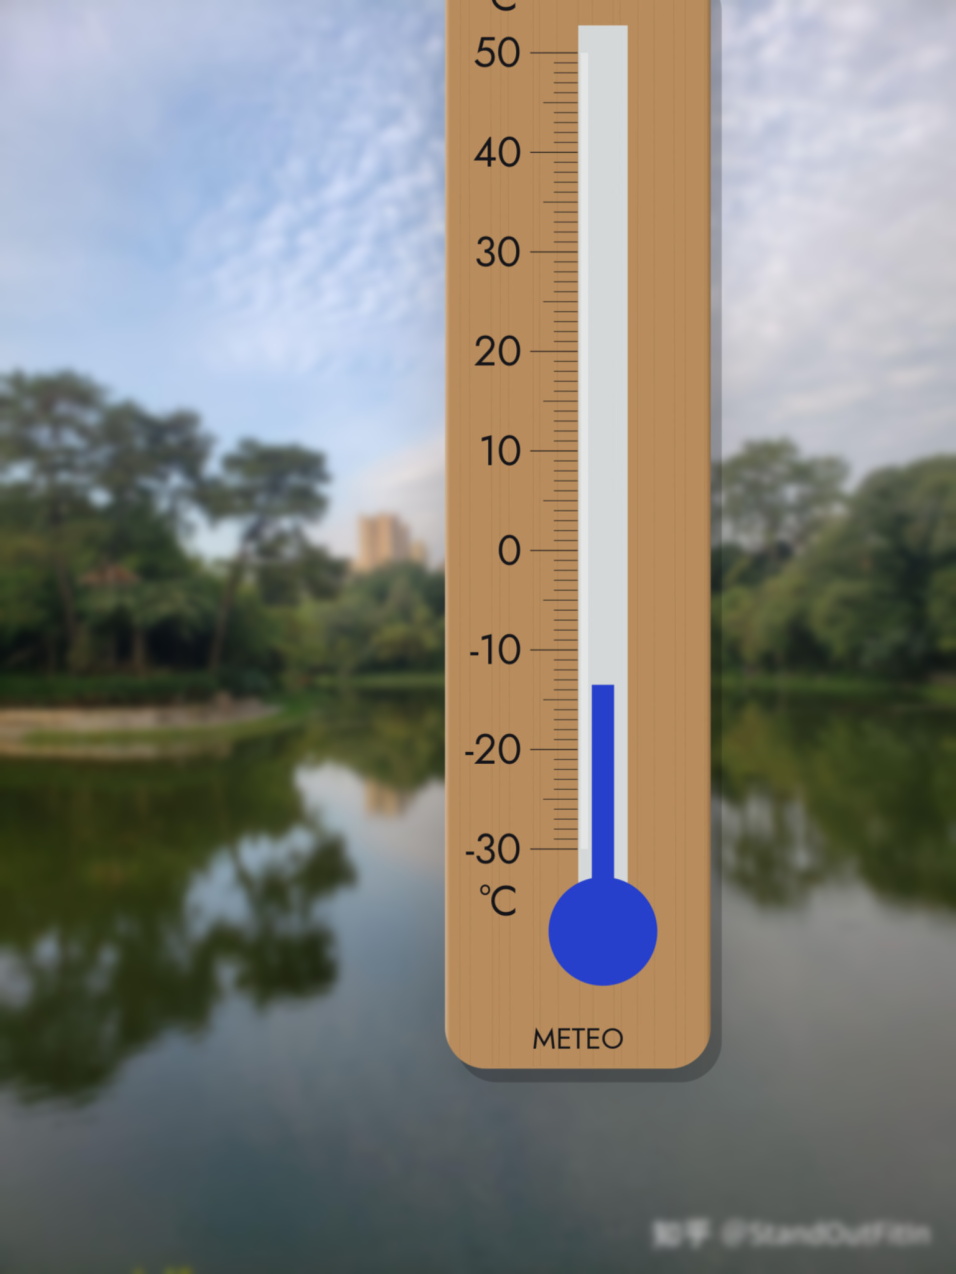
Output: -13.5 °C
